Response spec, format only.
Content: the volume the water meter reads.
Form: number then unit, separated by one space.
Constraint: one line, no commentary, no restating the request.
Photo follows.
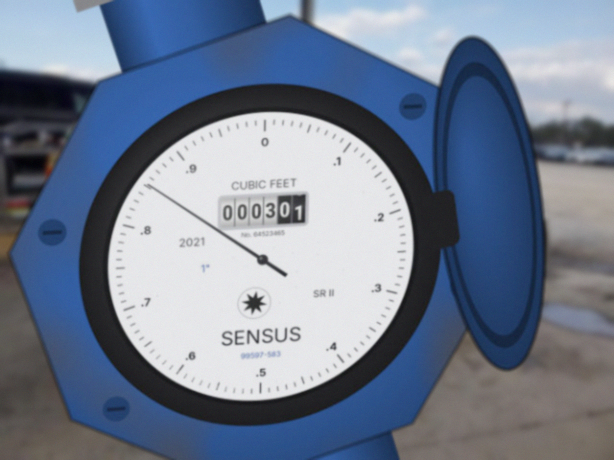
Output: 300.85 ft³
